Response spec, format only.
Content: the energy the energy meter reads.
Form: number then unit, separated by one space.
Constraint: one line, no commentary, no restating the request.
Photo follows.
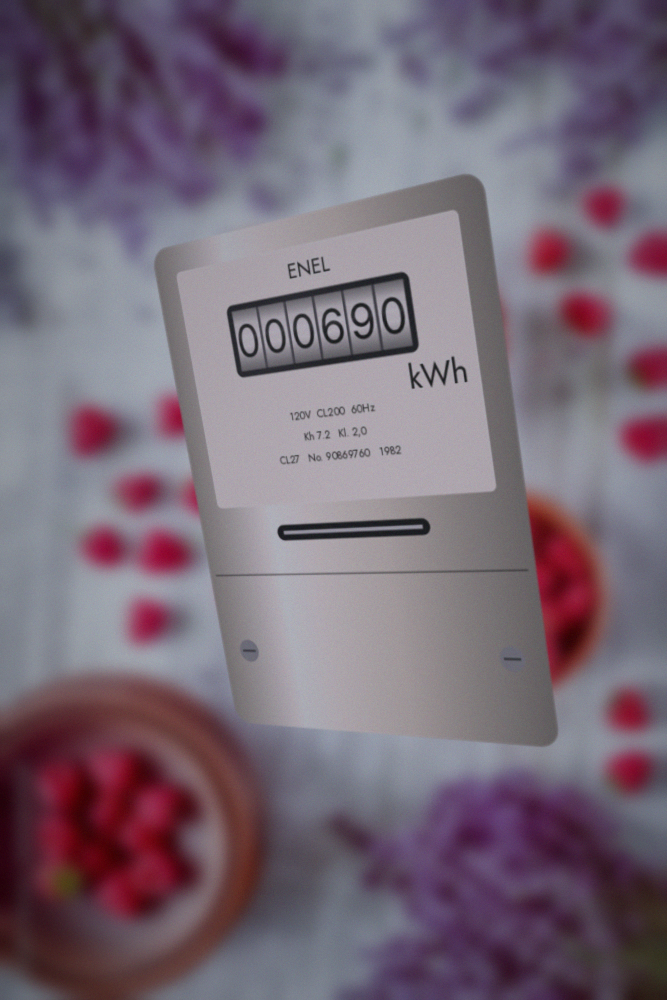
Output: 690 kWh
